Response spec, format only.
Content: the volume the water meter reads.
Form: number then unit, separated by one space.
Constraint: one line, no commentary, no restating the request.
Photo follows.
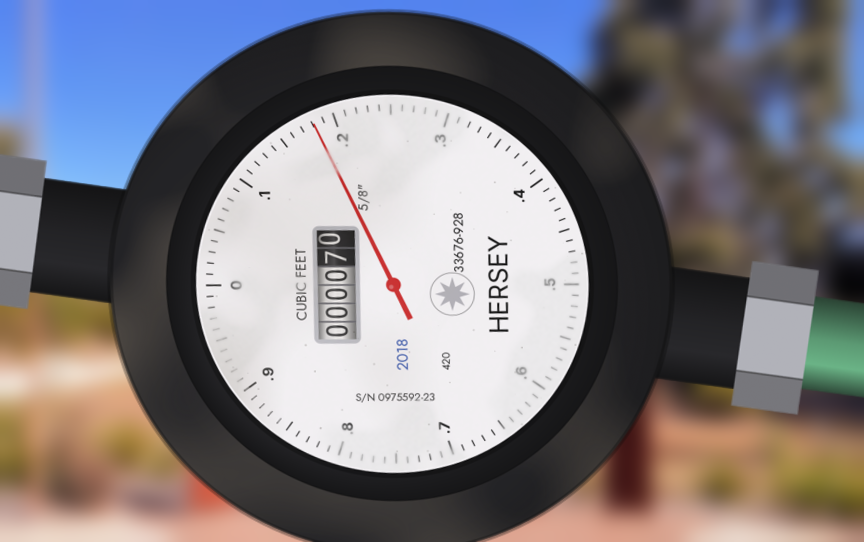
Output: 70.18 ft³
